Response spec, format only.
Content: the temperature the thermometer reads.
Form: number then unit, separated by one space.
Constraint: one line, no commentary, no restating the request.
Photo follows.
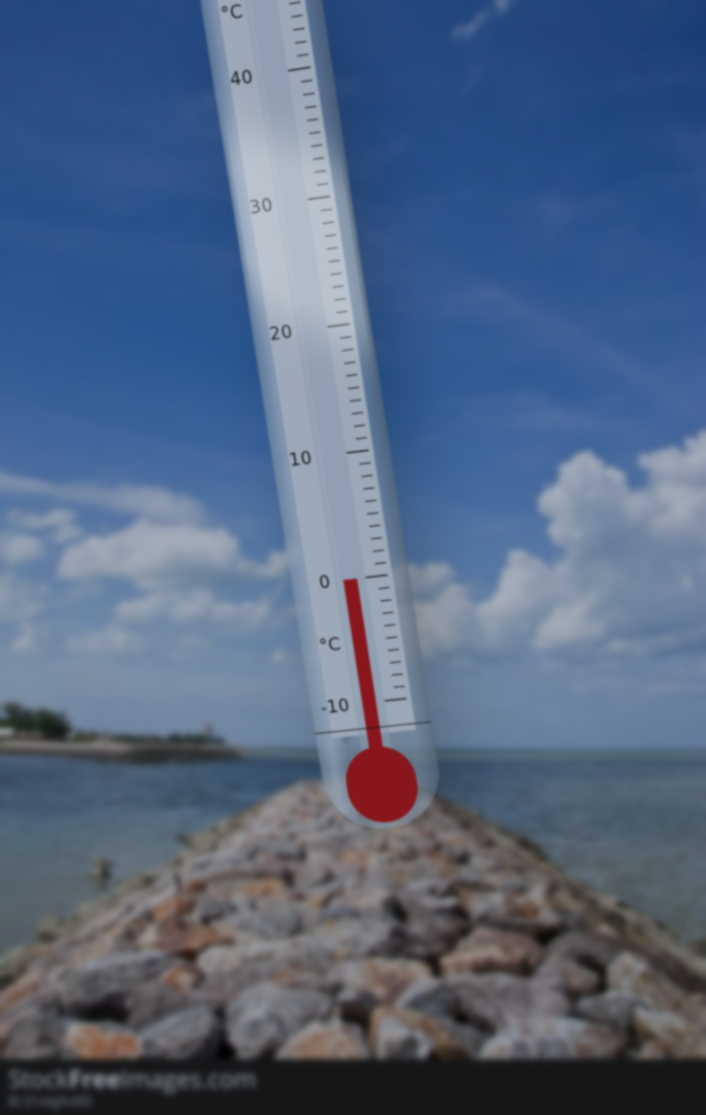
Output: 0 °C
